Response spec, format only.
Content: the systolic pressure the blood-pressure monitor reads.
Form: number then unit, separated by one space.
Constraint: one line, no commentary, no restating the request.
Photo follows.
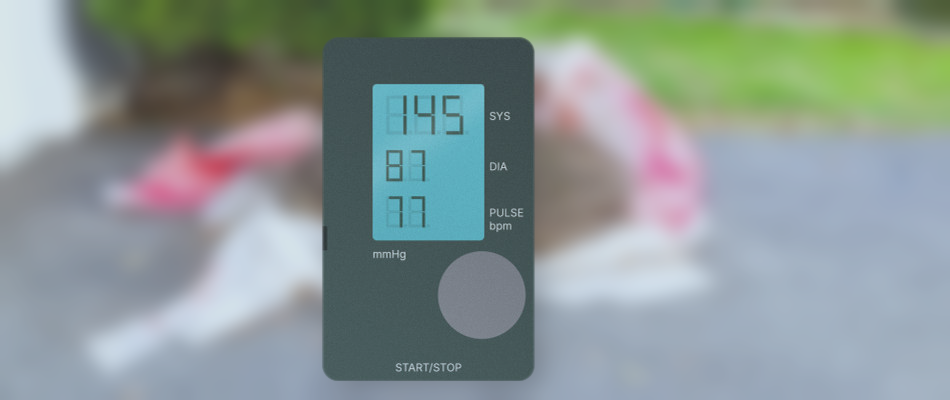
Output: 145 mmHg
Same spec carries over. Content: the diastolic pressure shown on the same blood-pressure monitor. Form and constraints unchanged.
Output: 87 mmHg
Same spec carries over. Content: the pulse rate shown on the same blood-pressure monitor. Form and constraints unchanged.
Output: 77 bpm
